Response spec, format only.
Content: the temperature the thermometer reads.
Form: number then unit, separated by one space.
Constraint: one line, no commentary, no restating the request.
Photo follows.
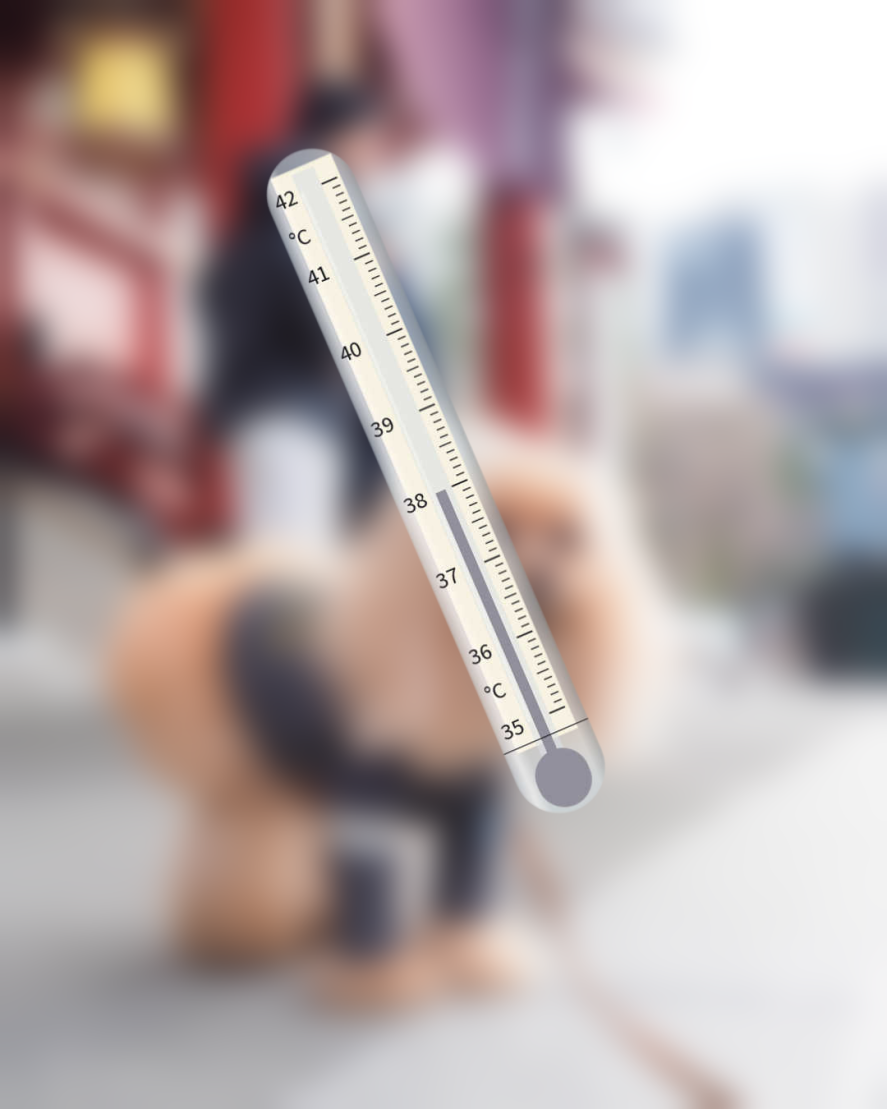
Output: 38 °C
